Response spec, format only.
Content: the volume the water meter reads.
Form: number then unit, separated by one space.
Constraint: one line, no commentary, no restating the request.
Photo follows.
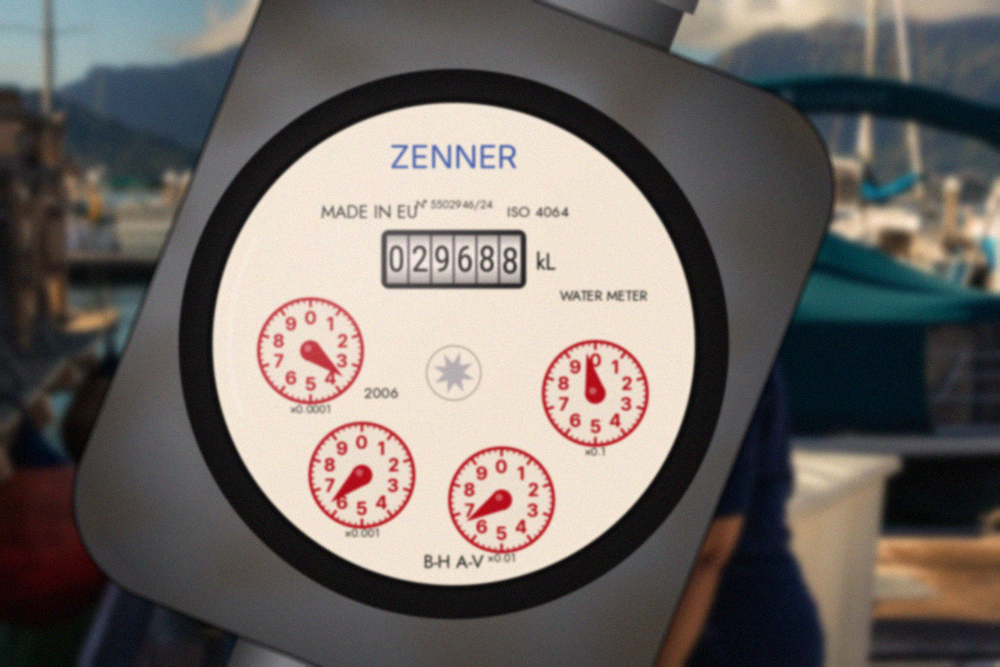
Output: 29687.9663 kL
